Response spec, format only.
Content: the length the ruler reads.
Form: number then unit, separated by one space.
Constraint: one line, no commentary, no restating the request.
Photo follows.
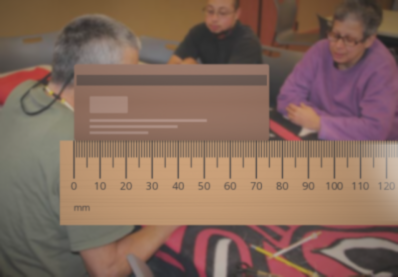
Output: 75 mm
